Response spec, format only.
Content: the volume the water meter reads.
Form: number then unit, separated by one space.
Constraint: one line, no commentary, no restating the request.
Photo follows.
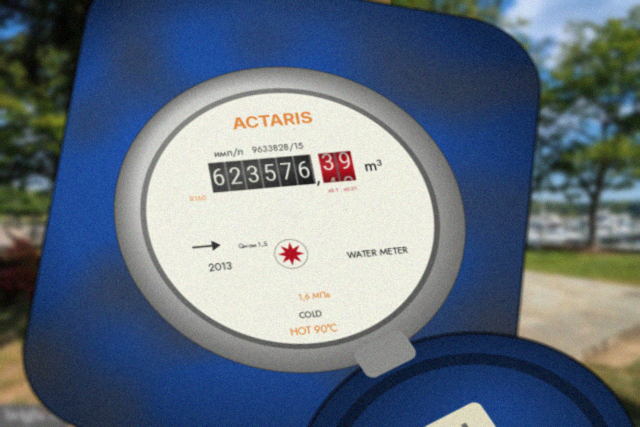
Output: 623576.39 m³
